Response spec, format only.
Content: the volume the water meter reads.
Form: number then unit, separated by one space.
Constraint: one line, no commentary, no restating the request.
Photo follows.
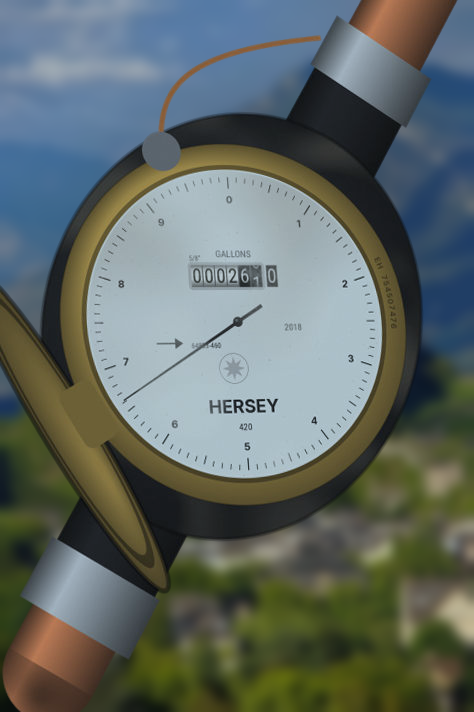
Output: 2606.6 gal
